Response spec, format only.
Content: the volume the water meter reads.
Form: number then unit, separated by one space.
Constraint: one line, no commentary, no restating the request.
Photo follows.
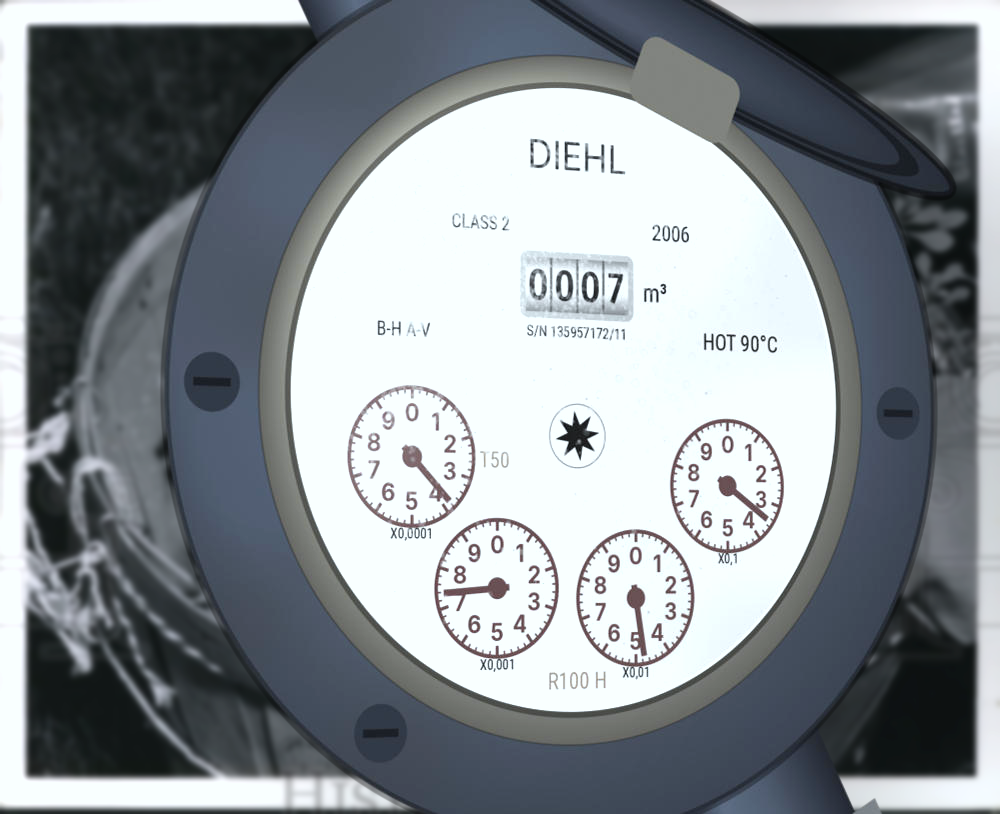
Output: 7.3473 m³
